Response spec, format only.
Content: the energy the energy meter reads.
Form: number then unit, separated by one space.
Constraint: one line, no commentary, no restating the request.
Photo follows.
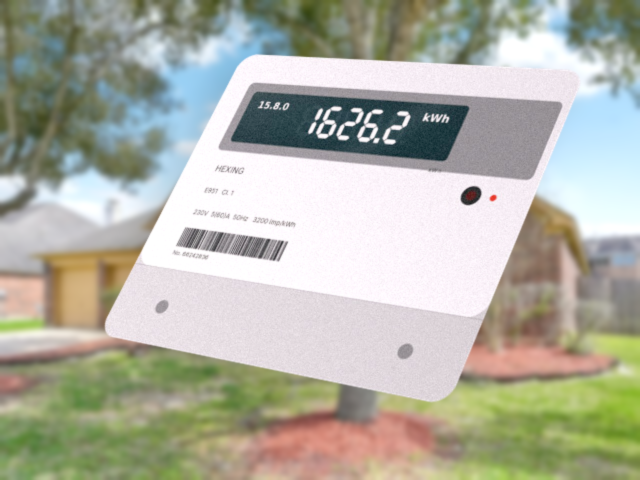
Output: 1626.2 kWh
